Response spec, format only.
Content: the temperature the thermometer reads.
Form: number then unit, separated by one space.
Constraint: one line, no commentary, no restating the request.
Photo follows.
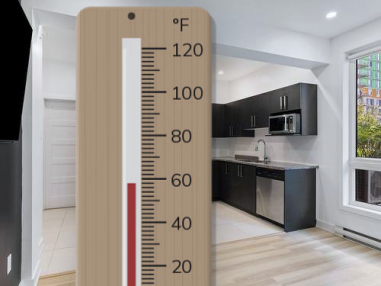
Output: 58 °F
